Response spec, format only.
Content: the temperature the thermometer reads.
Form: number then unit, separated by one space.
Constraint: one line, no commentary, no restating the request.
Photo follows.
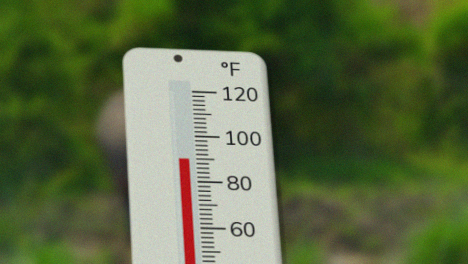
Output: 90 °F
